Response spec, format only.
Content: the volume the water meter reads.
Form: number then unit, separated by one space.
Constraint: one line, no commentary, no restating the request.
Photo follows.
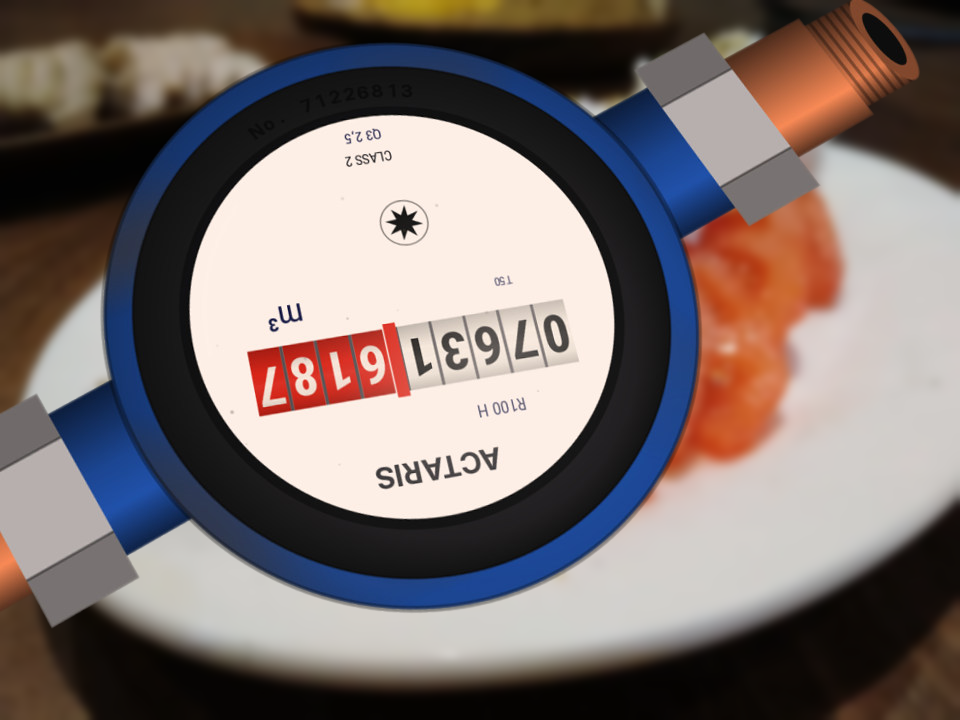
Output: 7631.6187 m³
